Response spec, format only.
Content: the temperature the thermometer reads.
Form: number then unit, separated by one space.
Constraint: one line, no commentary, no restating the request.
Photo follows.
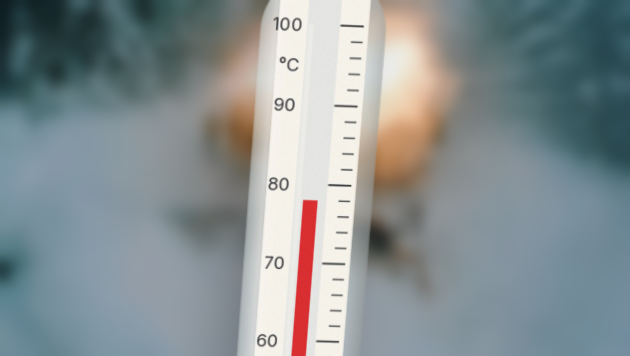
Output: 78 °C
